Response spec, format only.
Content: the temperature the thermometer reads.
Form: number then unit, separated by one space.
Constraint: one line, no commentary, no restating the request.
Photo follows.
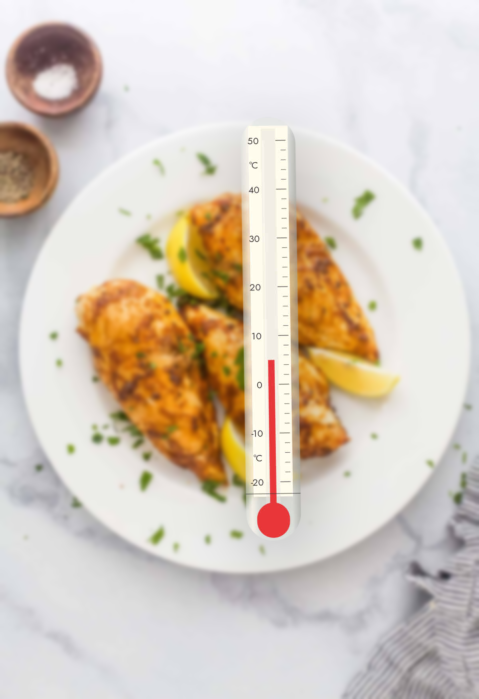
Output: 5 °C
